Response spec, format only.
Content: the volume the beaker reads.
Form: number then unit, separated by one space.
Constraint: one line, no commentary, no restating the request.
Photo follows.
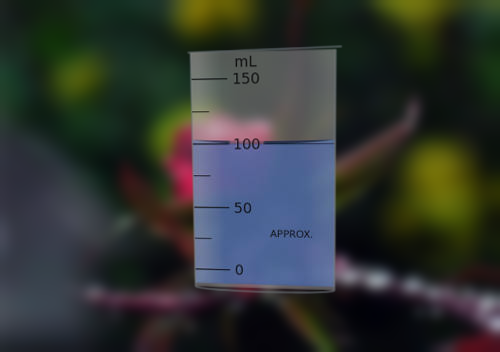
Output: 100 mL
